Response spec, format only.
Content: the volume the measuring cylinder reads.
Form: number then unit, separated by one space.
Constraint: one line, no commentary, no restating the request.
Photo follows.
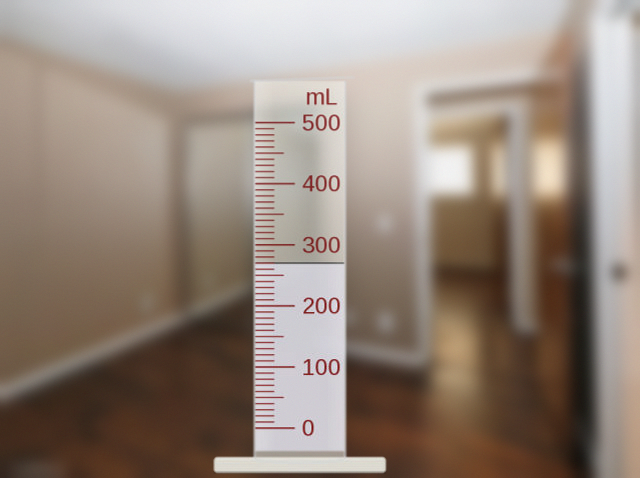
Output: 270 mL
